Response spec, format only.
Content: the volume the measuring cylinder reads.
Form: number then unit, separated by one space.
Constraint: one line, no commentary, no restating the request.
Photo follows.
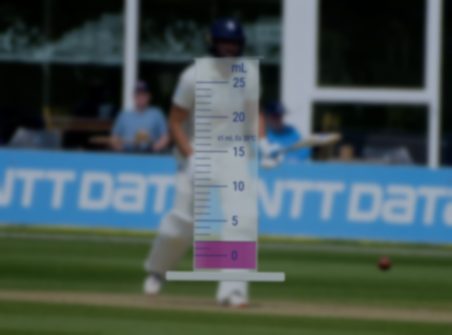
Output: 2 mL
